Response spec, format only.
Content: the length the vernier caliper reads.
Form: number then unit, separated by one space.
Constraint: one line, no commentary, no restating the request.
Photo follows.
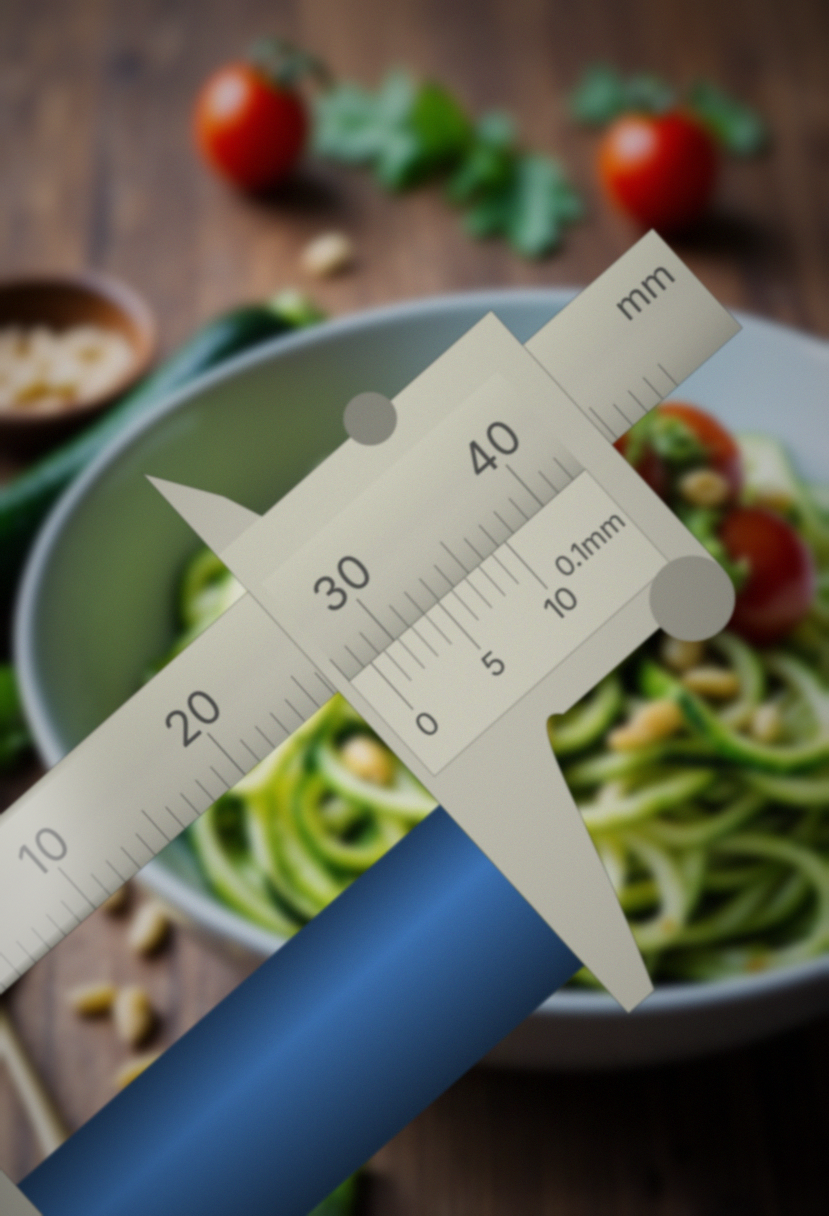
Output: 28.4 mm
